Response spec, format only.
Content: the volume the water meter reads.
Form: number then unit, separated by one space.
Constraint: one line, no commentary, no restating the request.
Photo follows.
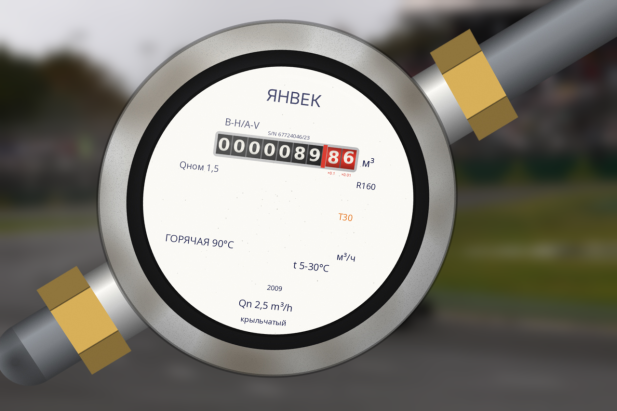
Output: 89.86 m³
